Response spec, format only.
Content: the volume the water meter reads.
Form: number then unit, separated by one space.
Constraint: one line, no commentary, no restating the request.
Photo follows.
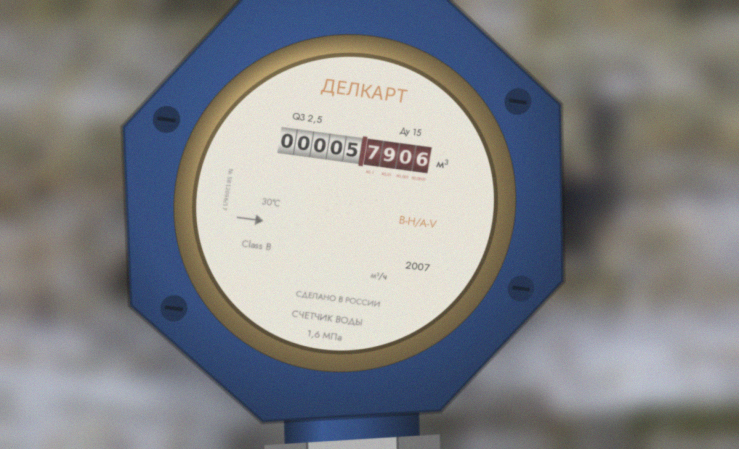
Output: 5.7906 m³
